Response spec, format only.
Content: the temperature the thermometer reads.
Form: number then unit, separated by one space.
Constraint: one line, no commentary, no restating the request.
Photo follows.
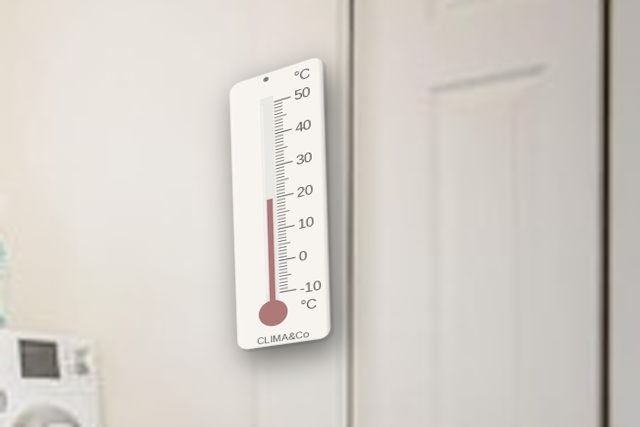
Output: 20 °C
